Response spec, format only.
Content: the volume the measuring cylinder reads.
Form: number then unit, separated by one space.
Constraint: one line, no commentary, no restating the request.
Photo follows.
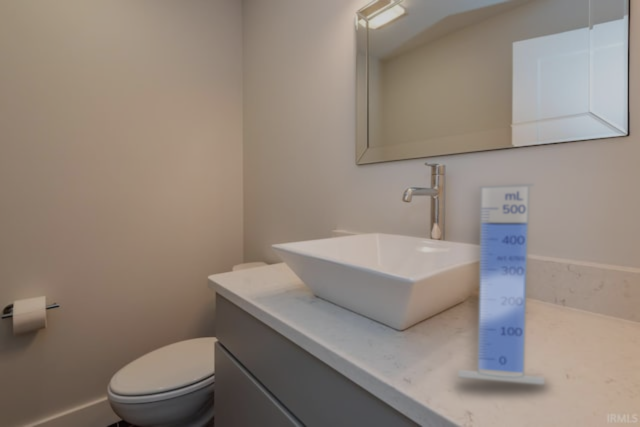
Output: 450 mL
